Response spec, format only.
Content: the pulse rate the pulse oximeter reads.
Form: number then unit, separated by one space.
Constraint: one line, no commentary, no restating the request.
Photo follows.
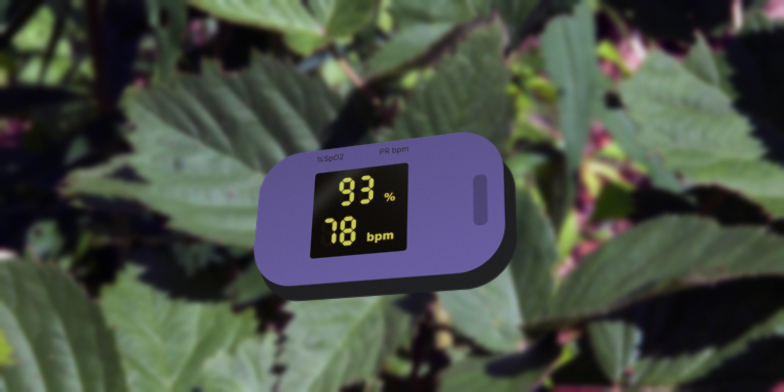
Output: 78 bpm
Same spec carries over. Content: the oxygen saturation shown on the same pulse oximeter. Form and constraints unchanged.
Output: 93 %
